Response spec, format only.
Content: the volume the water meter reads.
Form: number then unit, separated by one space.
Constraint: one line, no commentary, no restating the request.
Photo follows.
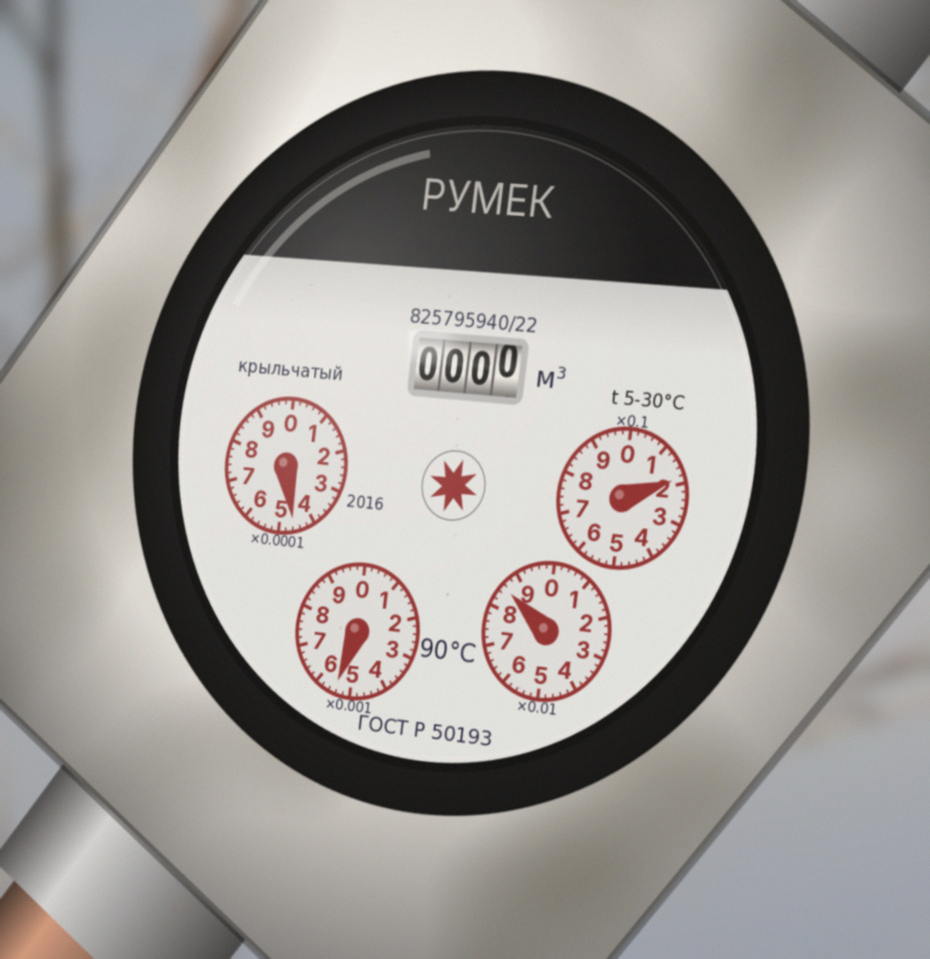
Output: 0.1854 m³
